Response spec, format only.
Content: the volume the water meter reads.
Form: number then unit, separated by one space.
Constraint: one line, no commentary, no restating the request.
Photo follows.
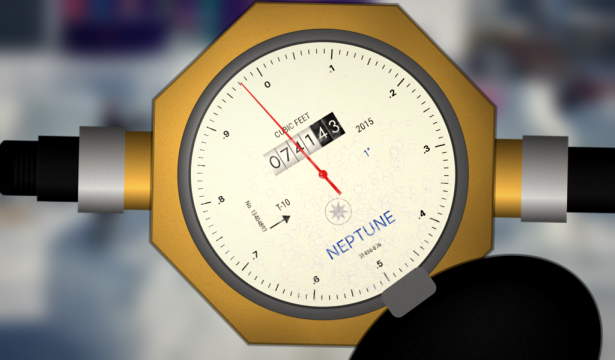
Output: 74142.97 ft³
